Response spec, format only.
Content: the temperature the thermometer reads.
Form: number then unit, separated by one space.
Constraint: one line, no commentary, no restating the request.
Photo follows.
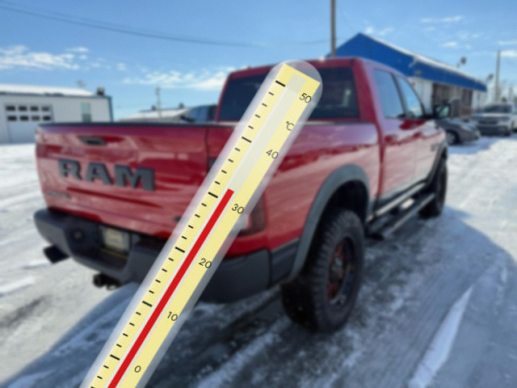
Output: 32 °C
